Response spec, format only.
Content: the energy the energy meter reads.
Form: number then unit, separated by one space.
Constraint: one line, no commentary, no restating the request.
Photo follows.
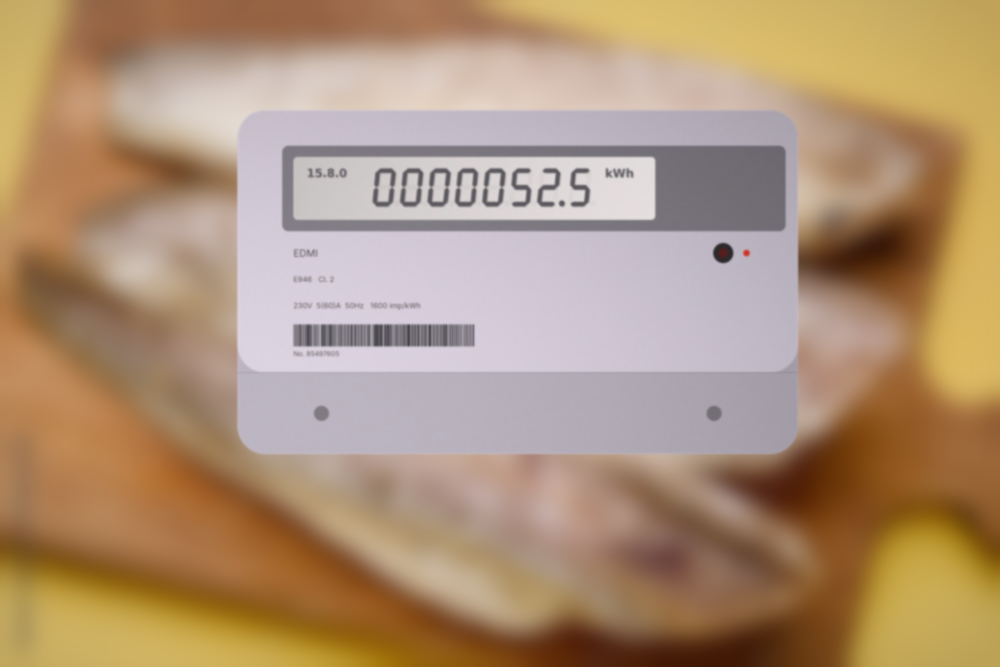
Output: 52.5 kWh
